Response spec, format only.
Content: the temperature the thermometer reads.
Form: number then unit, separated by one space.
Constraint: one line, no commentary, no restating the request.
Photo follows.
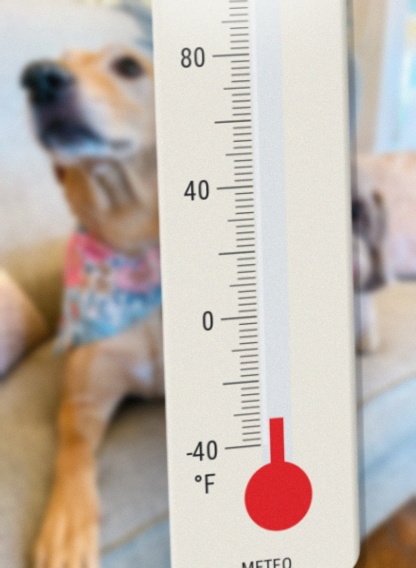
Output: -32 °F
